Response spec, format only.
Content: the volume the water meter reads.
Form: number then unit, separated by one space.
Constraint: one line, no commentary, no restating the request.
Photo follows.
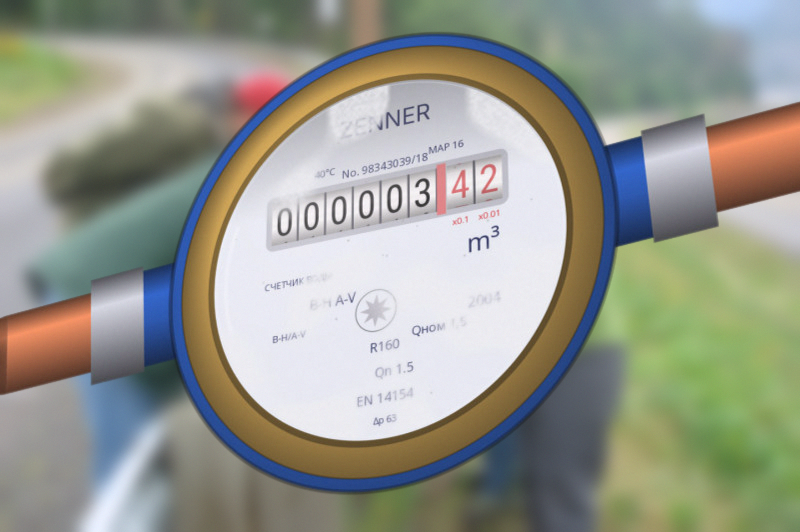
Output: 3.42 m³
